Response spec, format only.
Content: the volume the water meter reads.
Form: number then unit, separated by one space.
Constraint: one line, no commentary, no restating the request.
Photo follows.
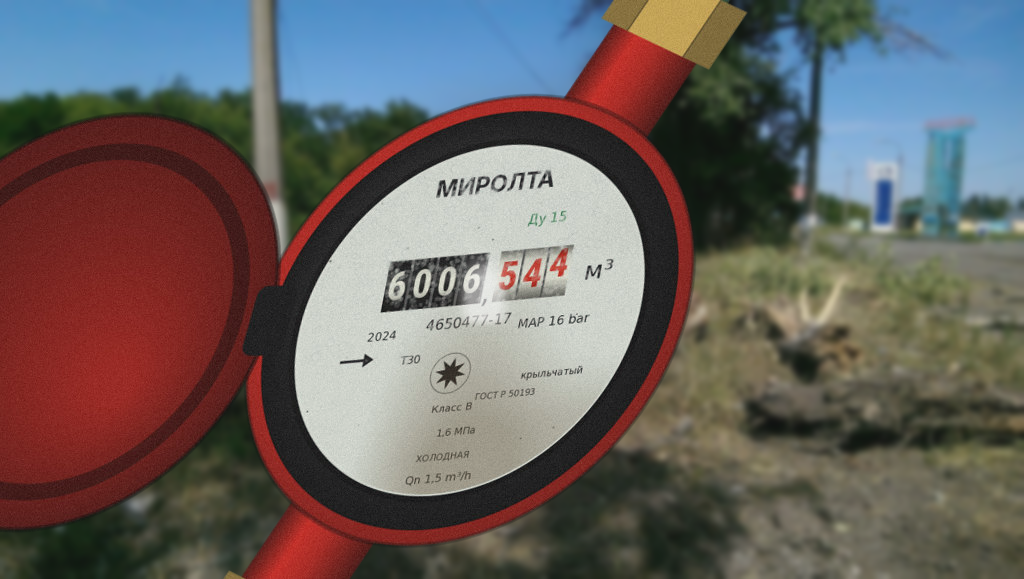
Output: 6006.544 m³
